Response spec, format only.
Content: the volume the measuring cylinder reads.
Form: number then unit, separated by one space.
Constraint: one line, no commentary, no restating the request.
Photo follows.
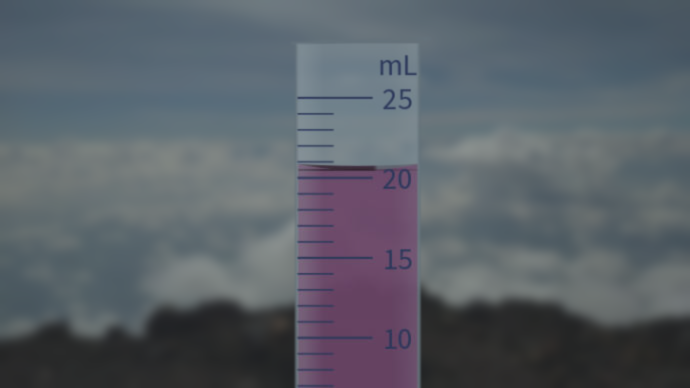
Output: 20.5 mL
